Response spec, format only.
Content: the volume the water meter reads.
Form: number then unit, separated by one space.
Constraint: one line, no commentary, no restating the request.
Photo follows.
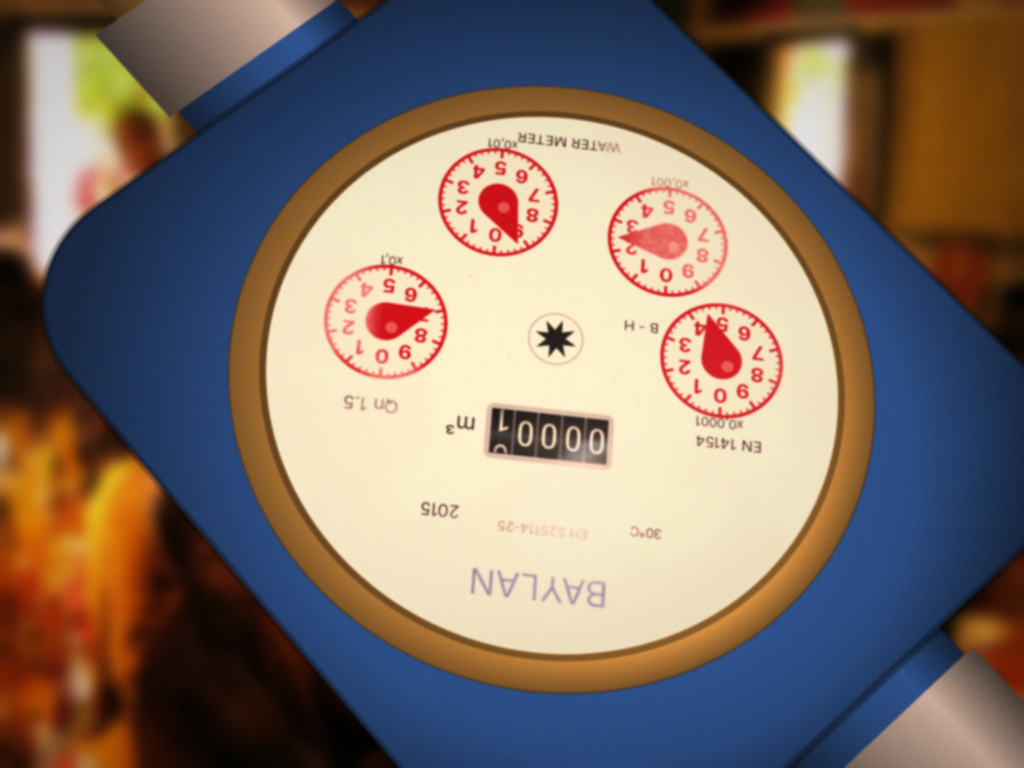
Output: 0.6924 m³
